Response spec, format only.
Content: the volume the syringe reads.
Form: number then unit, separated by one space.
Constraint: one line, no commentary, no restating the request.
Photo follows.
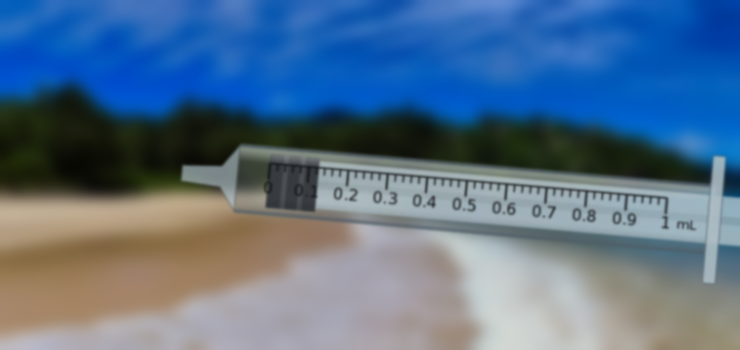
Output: 0 mL
